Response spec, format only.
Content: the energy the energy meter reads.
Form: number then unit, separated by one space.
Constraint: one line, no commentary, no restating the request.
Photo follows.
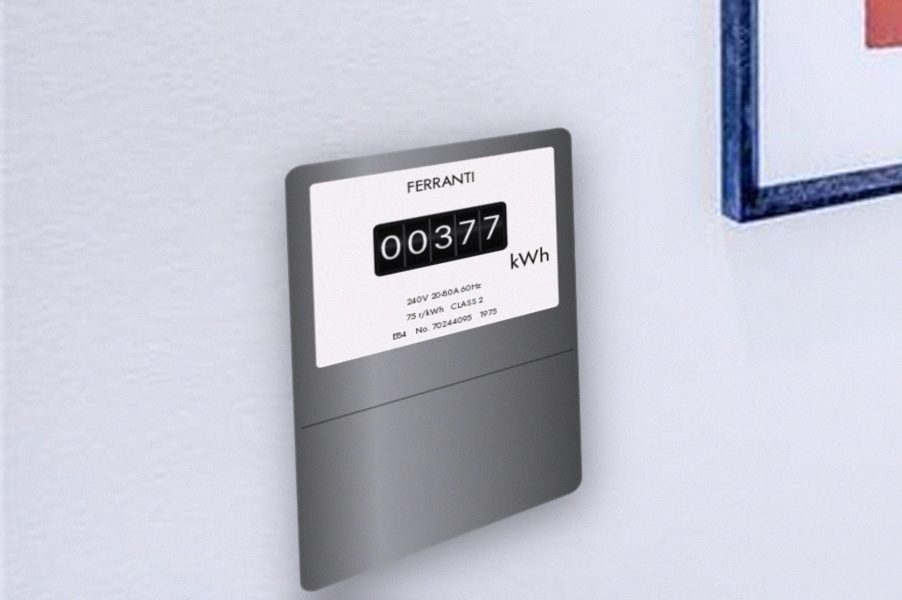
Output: 377 kWh
